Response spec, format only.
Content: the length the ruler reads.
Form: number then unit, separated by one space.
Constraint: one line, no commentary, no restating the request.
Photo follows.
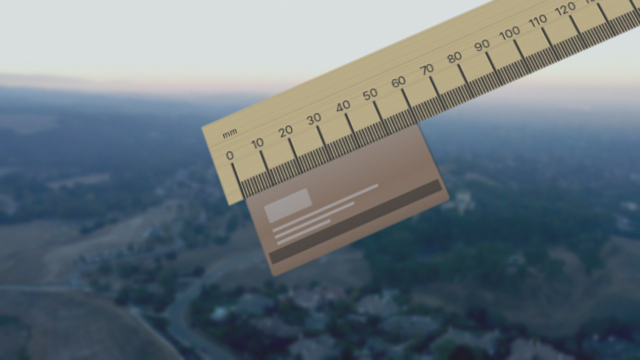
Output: 60 mm
